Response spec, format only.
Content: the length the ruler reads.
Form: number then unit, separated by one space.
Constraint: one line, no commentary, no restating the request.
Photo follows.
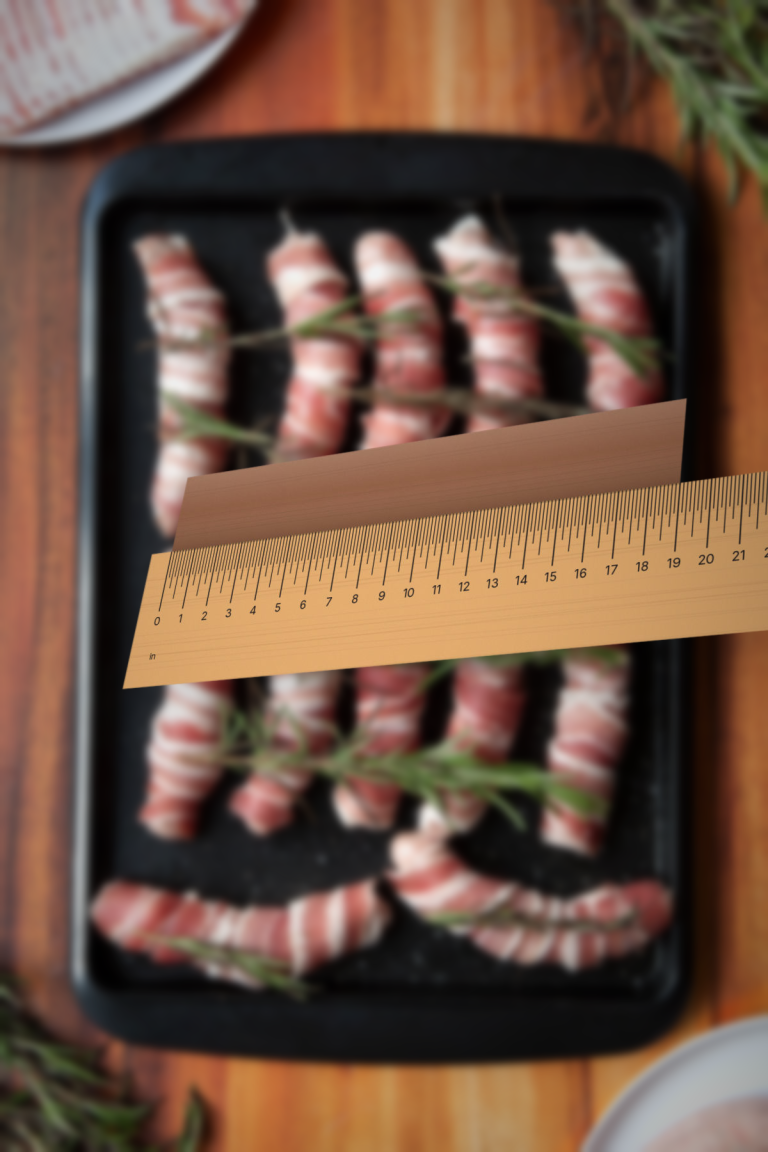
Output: 19 in
